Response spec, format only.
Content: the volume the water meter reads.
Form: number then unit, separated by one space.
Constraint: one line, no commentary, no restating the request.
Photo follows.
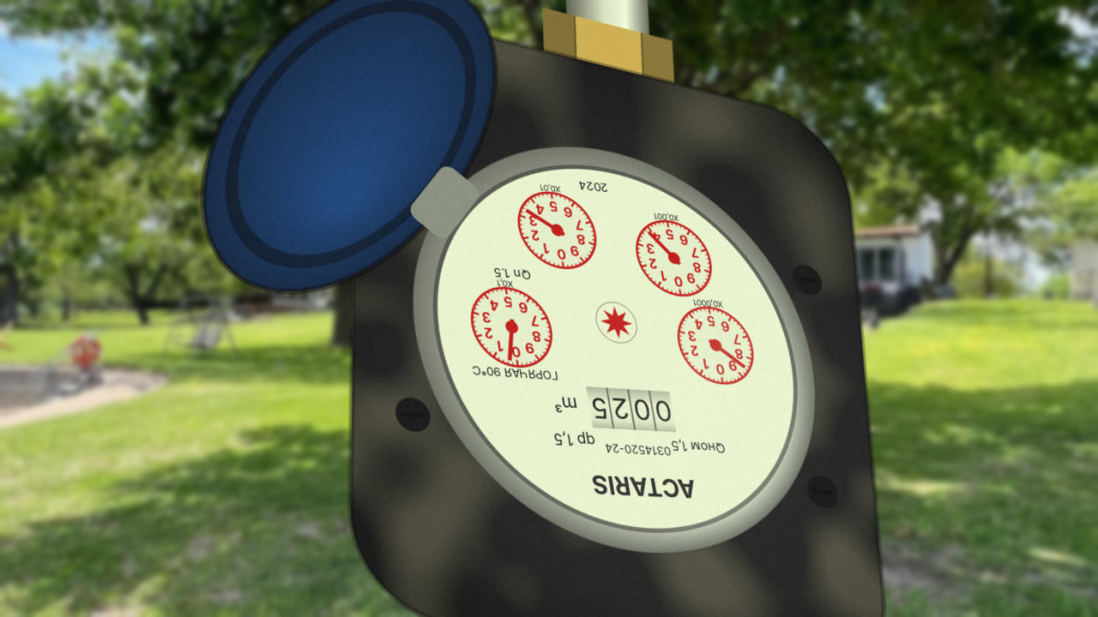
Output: 25.0338 m³
